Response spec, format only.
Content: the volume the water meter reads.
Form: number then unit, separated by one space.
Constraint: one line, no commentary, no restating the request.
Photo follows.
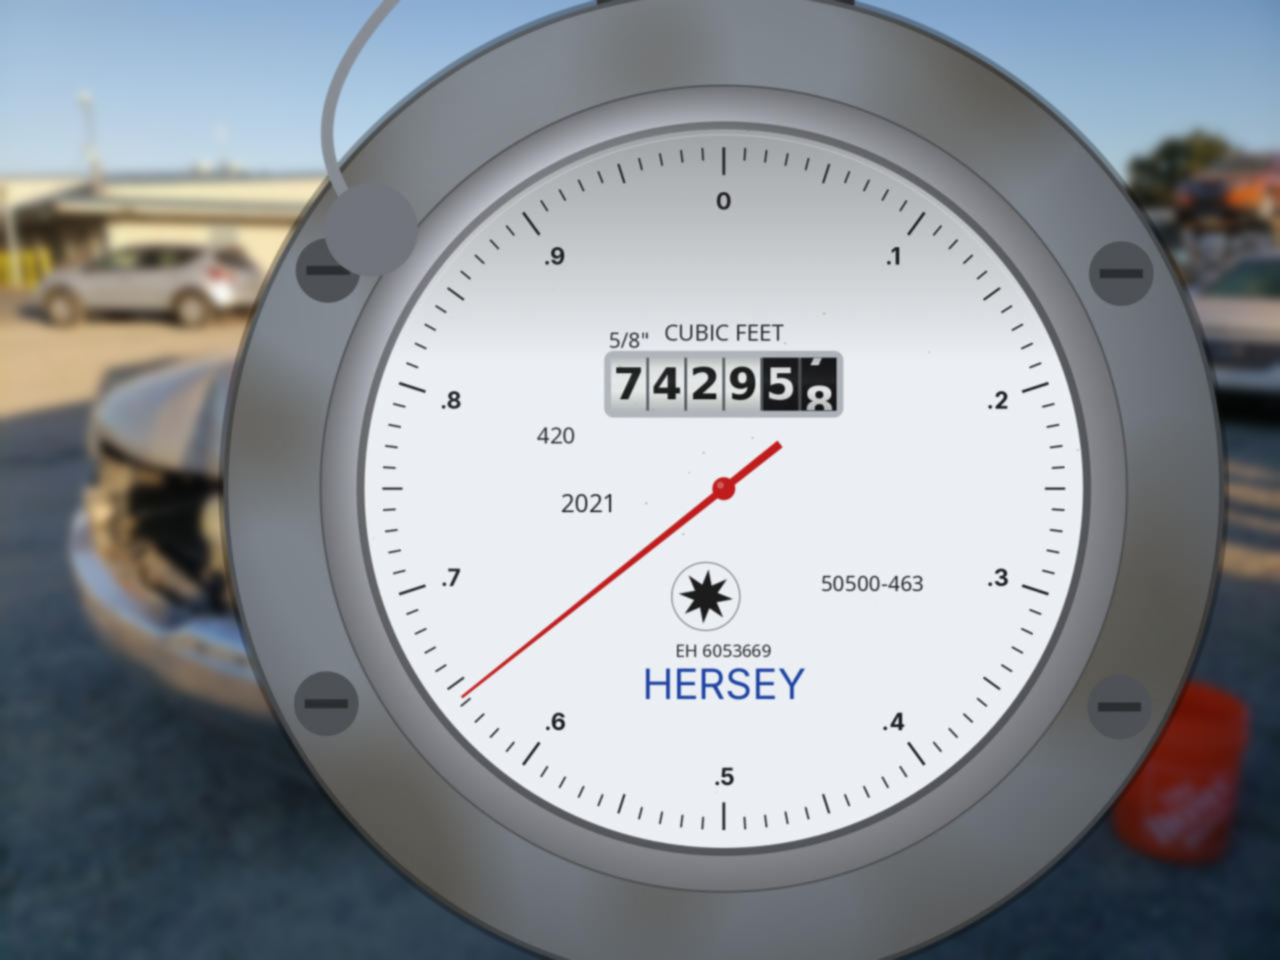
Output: 742957.64 ft³
